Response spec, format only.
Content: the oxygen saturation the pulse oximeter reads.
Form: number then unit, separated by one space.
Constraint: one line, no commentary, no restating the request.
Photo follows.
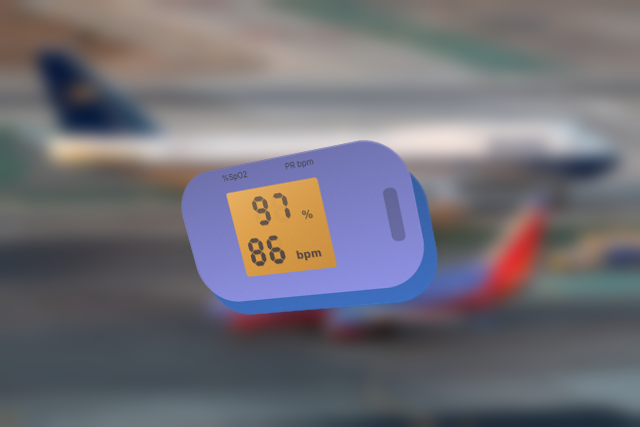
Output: 97 %
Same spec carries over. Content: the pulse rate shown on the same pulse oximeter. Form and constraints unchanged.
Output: 86 bpm
